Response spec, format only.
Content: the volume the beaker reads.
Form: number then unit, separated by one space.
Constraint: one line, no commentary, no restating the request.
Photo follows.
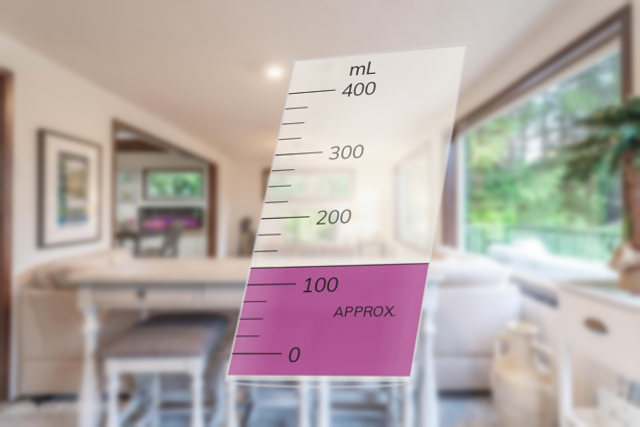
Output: 125 mL
